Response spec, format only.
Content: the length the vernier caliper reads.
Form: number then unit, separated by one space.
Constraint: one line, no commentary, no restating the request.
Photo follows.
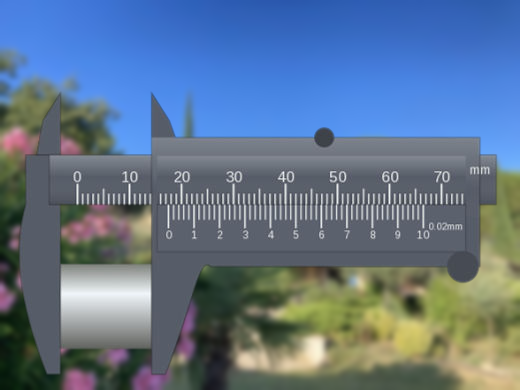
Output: 17.5 mm
